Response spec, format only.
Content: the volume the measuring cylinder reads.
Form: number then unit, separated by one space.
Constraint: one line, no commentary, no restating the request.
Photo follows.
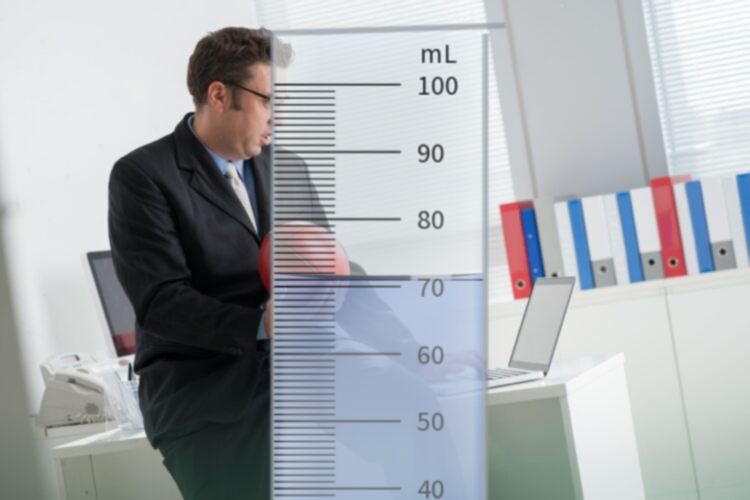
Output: 71 mL
